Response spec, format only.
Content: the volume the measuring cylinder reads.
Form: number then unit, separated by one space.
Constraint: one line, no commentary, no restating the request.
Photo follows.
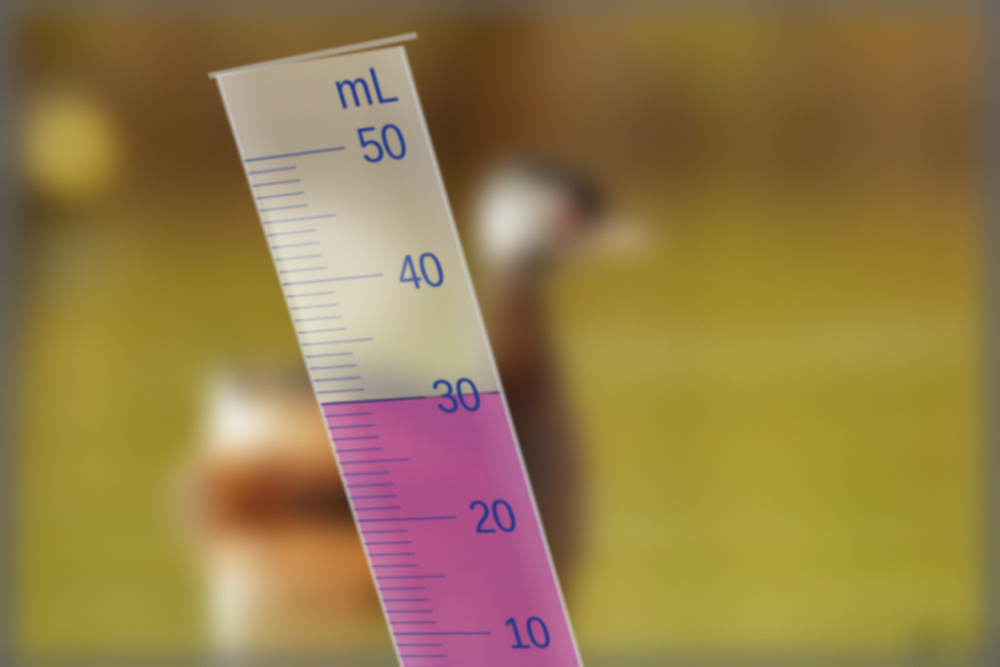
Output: 30 mL
